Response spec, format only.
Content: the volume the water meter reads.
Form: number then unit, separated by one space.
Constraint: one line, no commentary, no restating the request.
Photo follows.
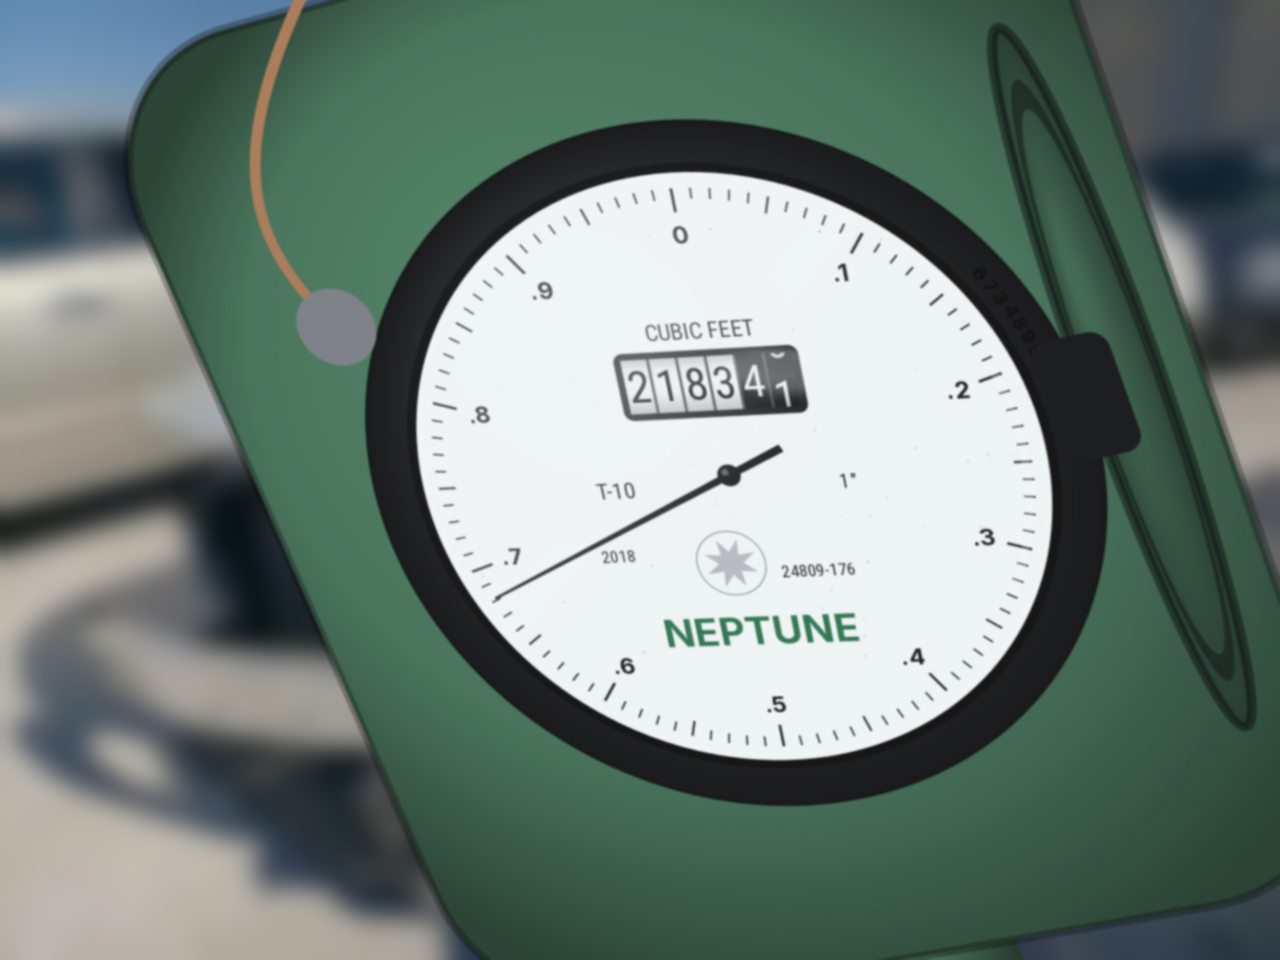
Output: 218340.68 ft³
